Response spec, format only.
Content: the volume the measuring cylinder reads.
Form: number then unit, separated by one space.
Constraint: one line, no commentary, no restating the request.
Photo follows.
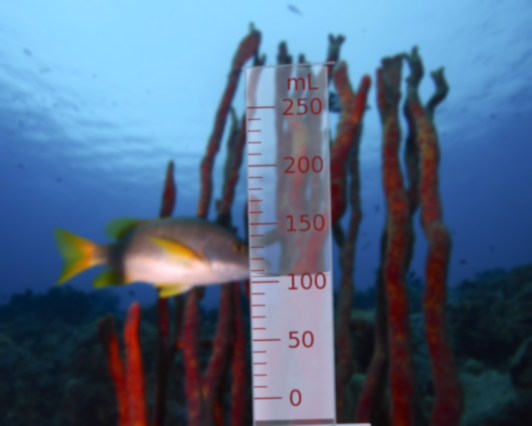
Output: 105 mL
